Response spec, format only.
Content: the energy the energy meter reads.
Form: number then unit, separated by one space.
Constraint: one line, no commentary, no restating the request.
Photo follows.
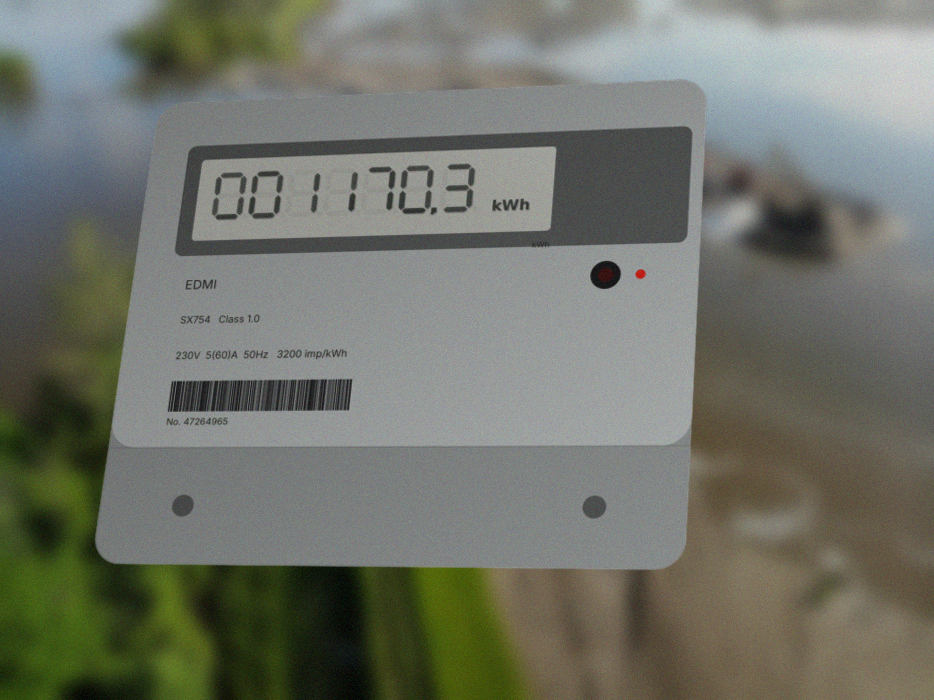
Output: 1170.3 kWh
